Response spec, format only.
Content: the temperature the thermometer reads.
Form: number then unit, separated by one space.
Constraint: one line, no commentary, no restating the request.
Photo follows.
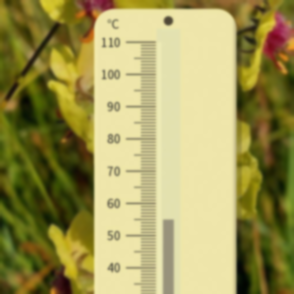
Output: 55 °C
